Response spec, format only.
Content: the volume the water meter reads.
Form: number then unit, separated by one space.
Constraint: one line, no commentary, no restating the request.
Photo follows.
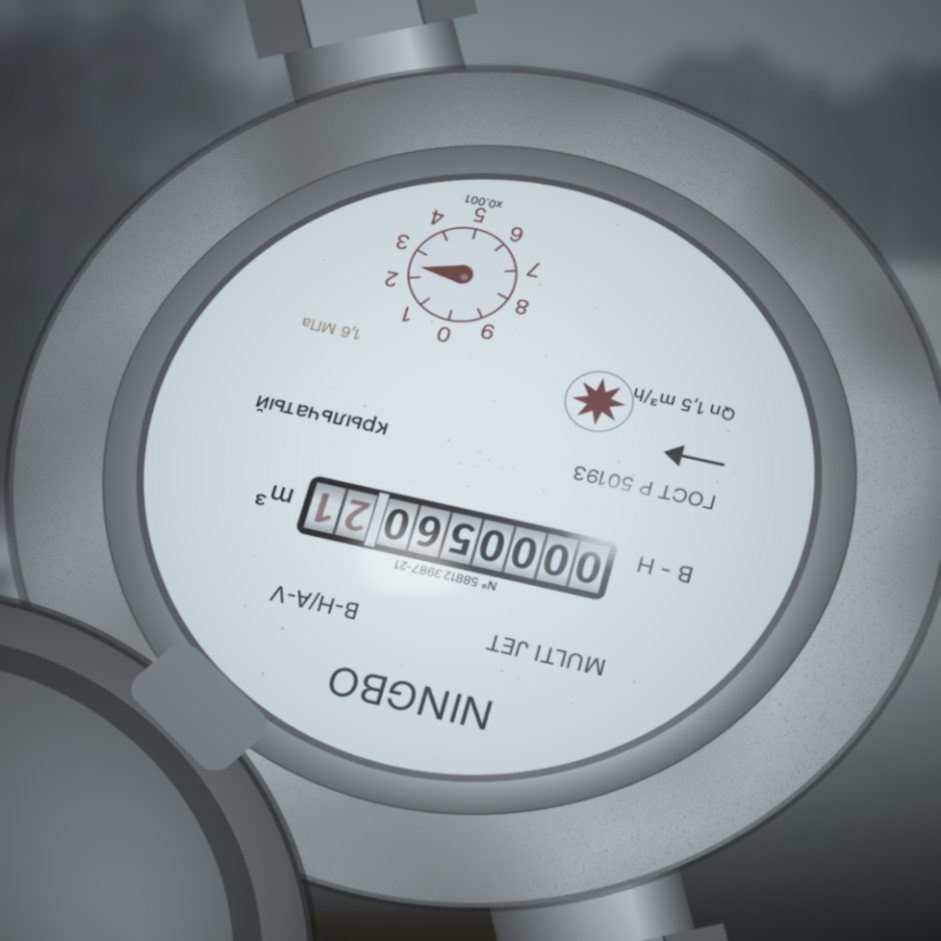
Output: 560.212 m³
